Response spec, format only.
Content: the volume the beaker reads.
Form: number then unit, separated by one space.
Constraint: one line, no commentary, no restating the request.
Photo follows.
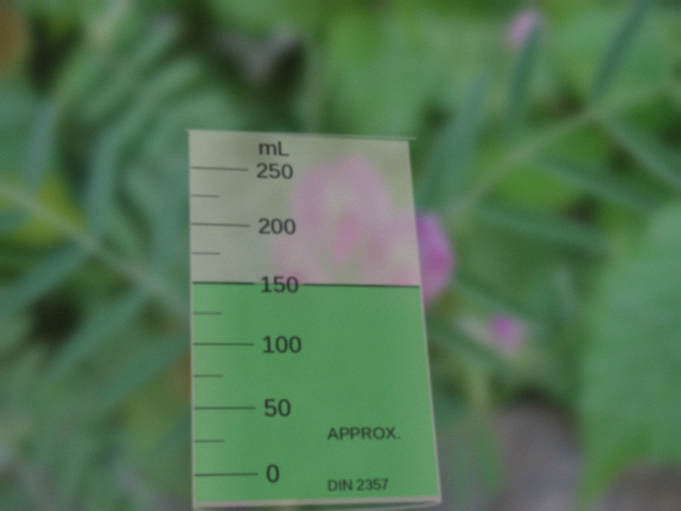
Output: 150 mL
